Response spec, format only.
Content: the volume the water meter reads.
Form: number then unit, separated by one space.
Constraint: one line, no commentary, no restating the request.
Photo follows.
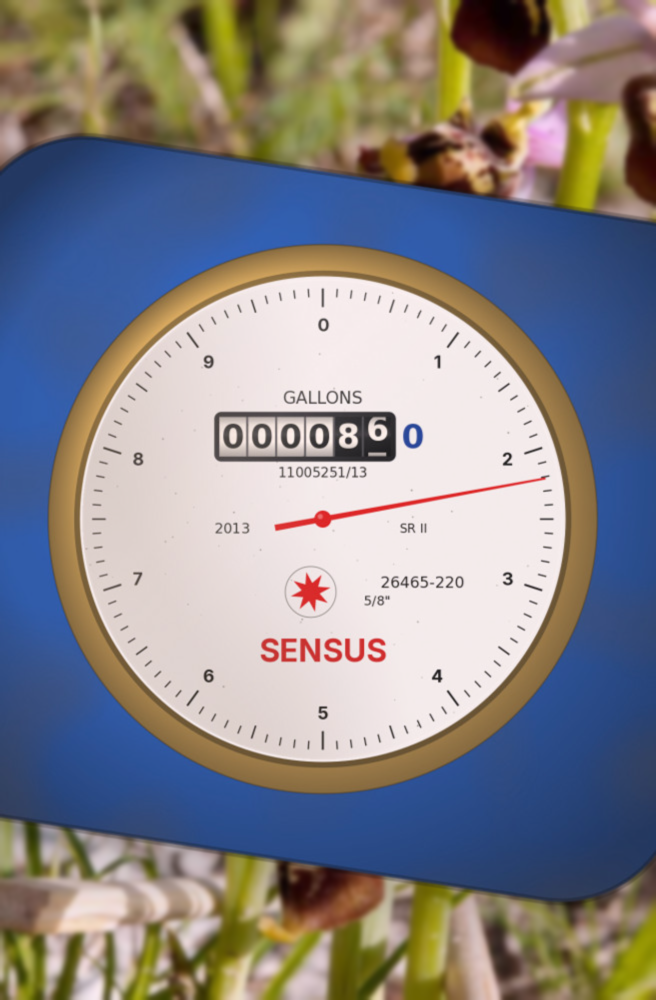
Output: 862.2 gal
